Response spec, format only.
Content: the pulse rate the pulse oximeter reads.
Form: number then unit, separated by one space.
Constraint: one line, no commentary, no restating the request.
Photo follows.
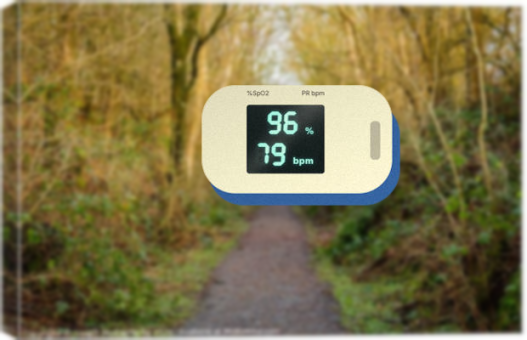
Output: 79 bpm
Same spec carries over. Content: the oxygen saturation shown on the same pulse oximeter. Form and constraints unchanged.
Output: 96 %
